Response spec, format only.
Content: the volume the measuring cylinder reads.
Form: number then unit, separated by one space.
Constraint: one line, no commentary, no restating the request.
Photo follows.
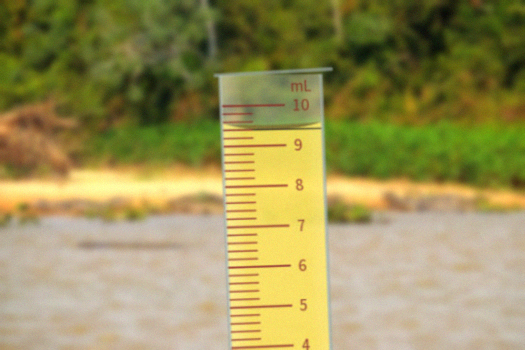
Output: 9.4 mL
